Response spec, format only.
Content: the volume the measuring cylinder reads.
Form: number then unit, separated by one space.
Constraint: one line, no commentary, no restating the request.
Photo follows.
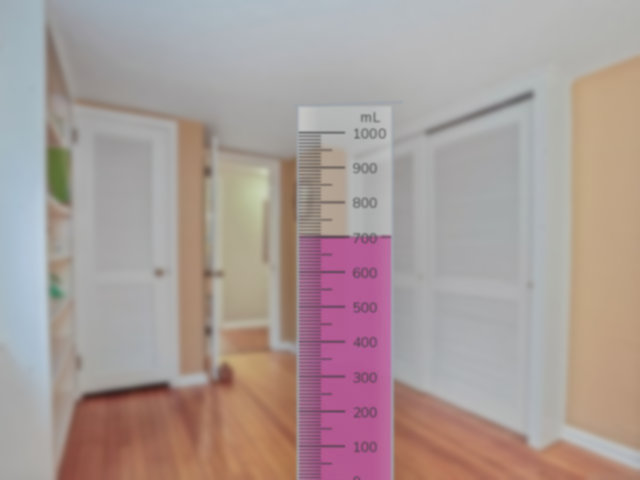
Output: 700 mL
